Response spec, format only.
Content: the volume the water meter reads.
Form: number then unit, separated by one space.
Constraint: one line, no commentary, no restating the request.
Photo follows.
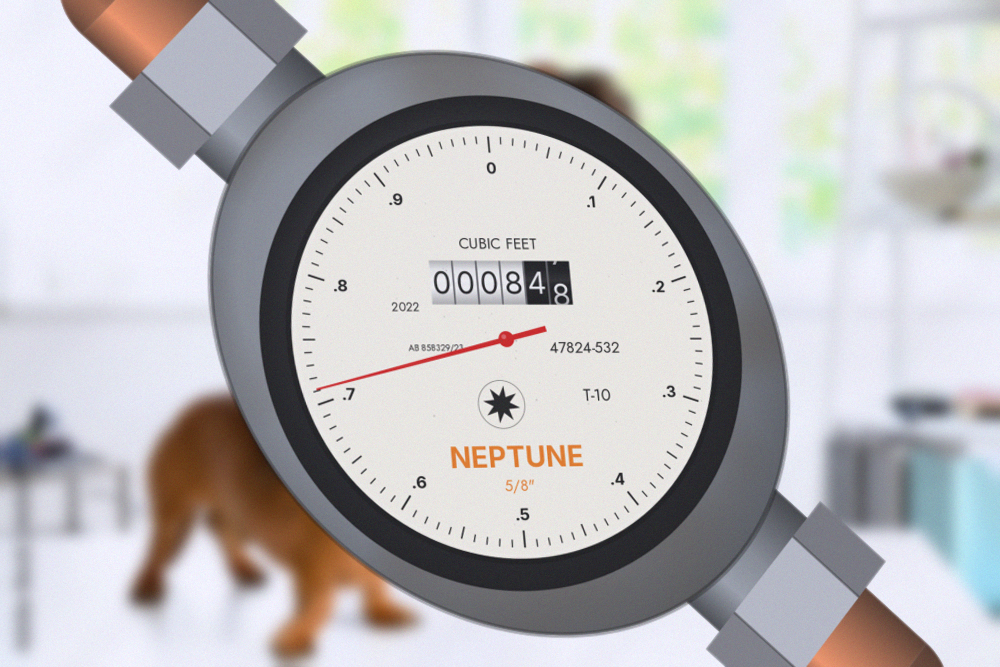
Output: 847.71 ft³
